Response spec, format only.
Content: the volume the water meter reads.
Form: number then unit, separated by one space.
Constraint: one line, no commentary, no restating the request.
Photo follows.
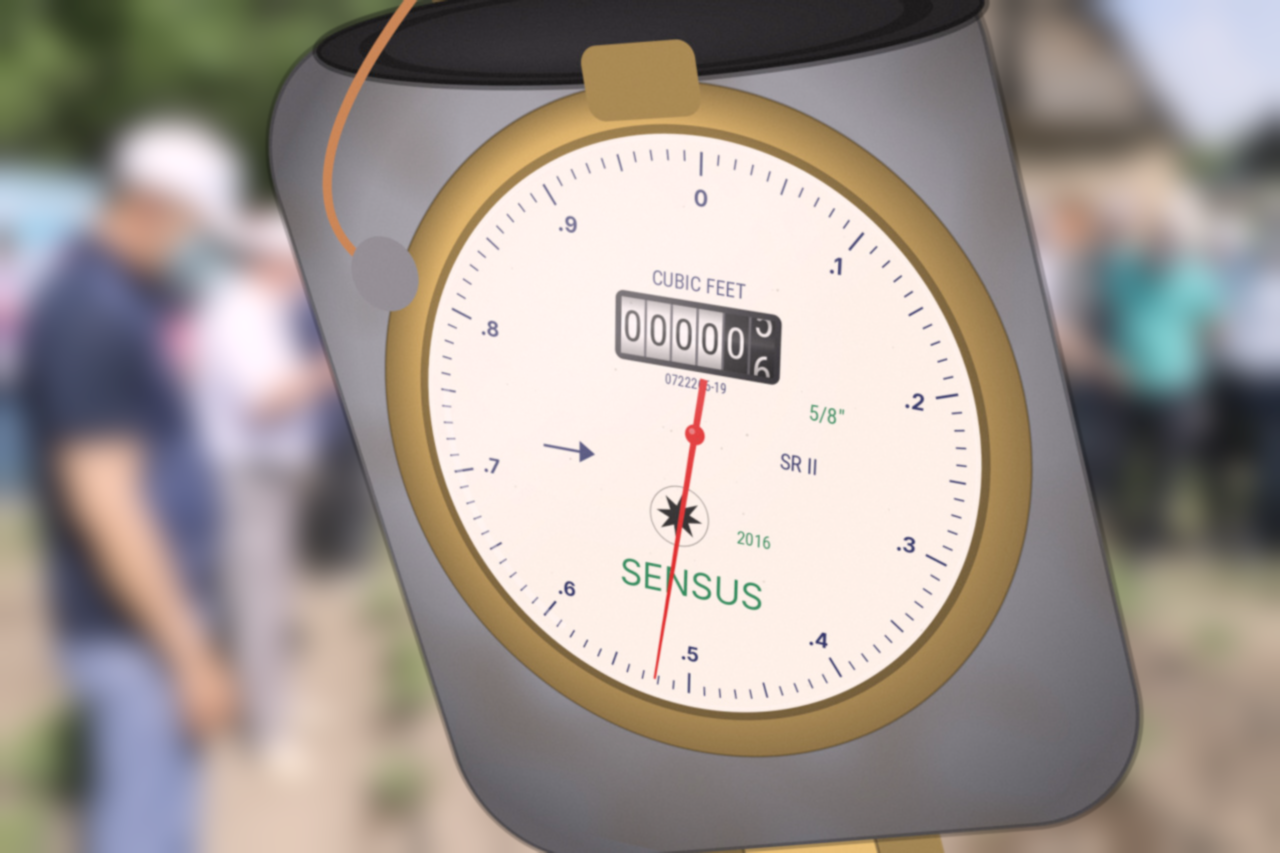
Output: 5.52 ft³
